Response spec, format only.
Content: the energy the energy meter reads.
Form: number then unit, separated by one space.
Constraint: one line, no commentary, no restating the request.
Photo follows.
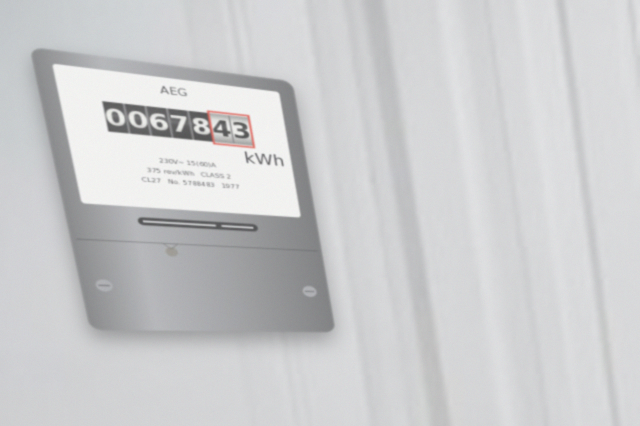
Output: 678.43 kWh
